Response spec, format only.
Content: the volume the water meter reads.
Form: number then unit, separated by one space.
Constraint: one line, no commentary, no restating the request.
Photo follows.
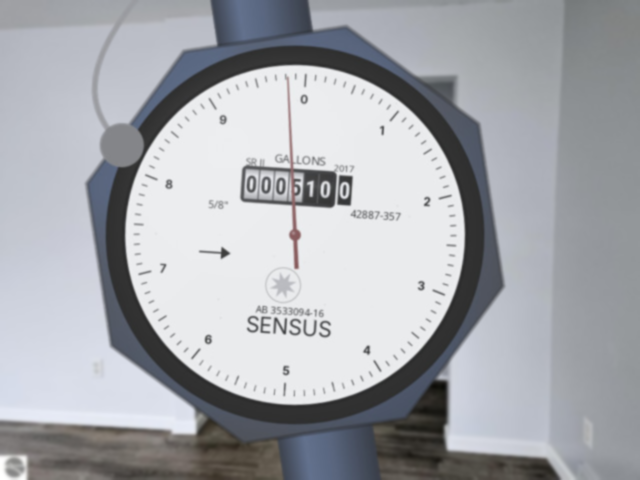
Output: 5099.8 gal
